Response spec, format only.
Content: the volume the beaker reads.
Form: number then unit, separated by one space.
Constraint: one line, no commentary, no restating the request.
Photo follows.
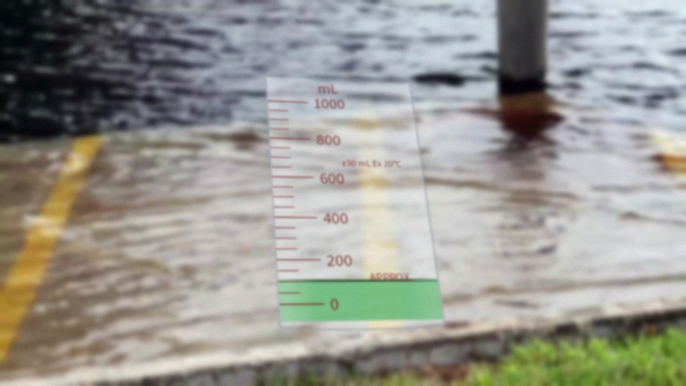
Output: 100 mL
